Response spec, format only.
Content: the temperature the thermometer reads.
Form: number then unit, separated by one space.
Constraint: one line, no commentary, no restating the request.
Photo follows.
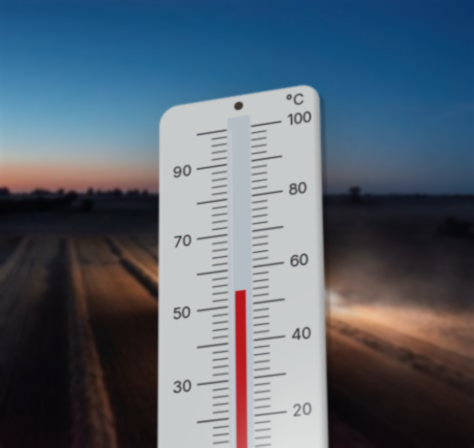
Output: 54 °C
